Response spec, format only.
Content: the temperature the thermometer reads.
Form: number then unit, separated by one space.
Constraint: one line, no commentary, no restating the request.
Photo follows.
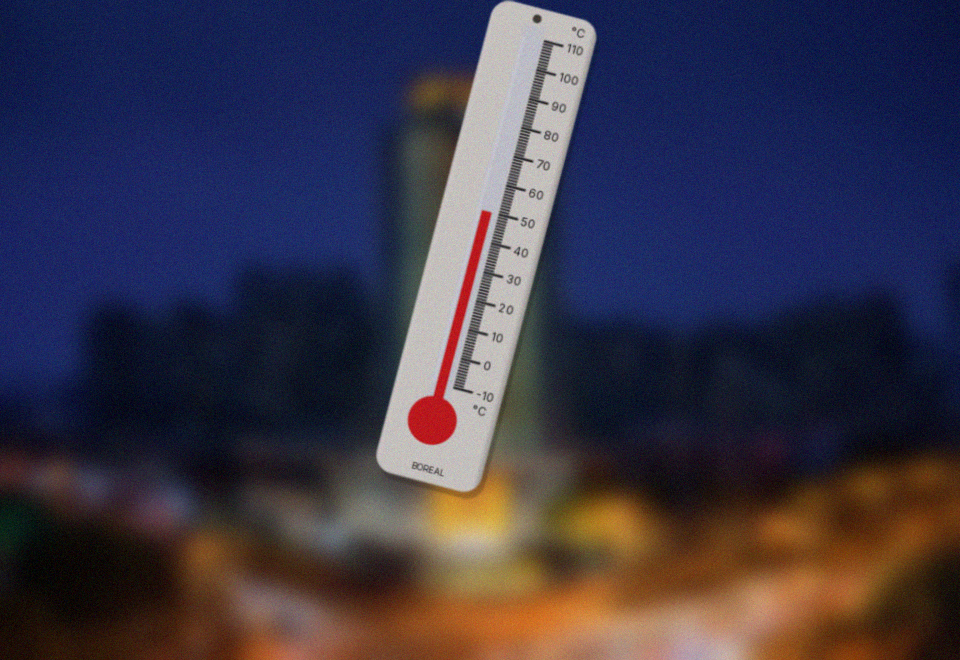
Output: 50 °C
